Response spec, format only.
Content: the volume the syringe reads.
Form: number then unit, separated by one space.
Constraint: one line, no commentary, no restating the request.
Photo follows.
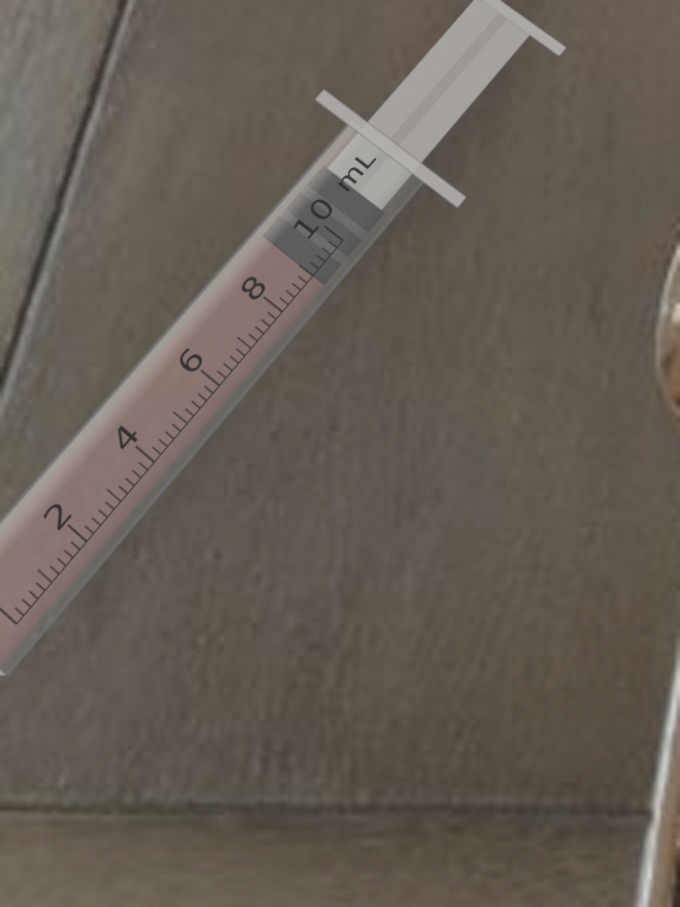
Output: 9 mL
